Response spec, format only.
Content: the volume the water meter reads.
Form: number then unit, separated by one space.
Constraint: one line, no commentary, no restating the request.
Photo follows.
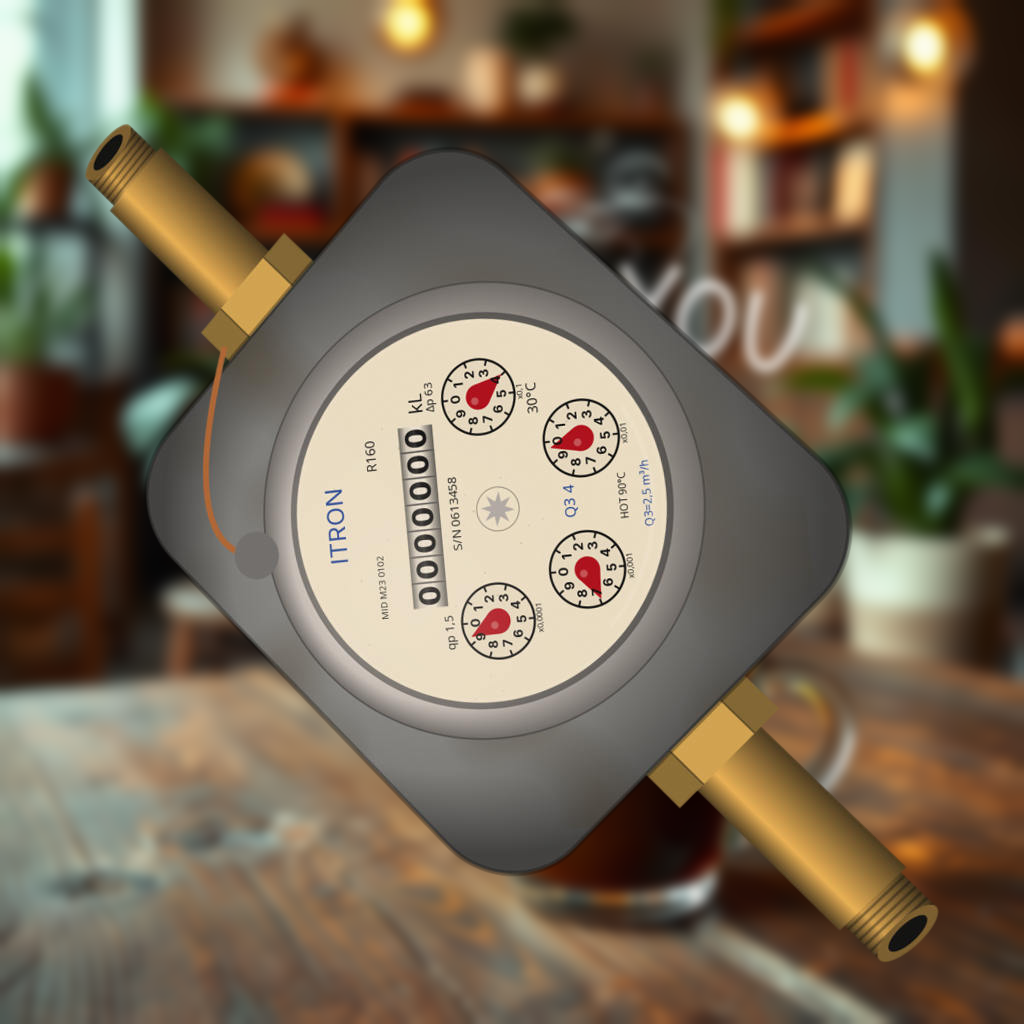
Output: 0.3969 kL
